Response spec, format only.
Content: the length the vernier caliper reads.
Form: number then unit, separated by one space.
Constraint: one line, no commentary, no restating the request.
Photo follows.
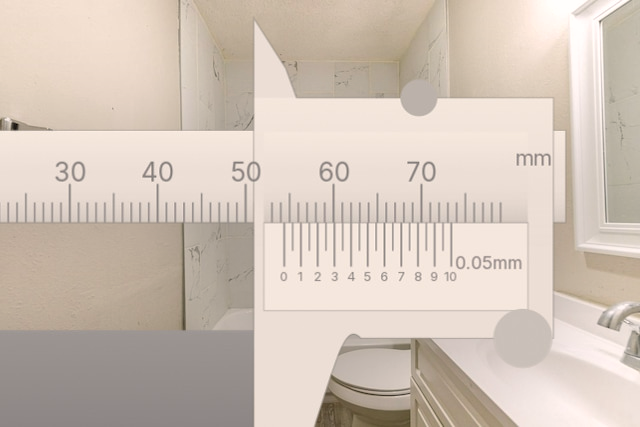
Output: 54.4 mm
